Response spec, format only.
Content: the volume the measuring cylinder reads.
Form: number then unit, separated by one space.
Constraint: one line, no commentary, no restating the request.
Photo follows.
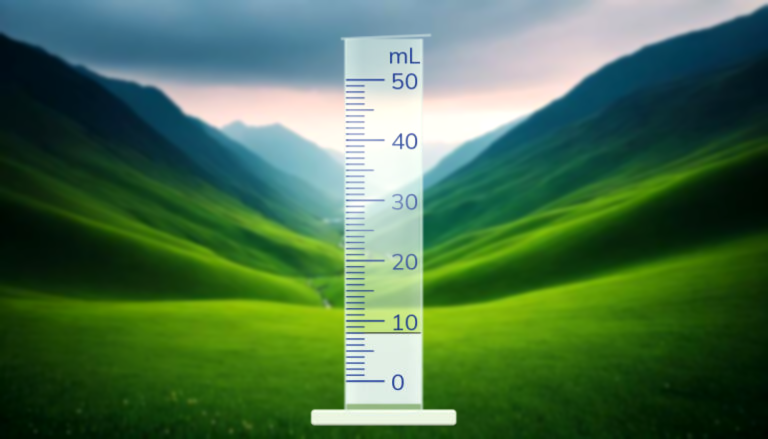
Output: 8 mL
